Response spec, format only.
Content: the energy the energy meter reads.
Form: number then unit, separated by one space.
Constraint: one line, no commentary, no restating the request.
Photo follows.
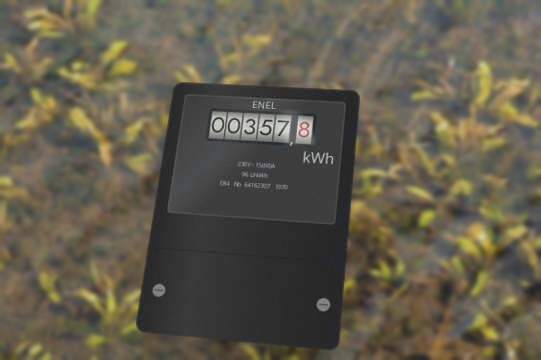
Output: 357.8 kWh
